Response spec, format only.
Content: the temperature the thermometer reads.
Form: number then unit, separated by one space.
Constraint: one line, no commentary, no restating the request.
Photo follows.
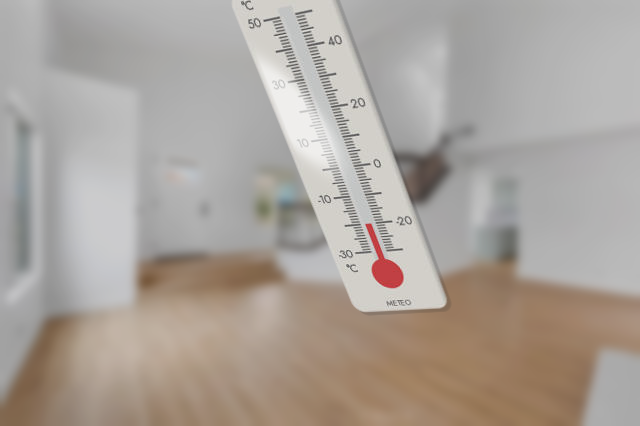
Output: -20 °C
